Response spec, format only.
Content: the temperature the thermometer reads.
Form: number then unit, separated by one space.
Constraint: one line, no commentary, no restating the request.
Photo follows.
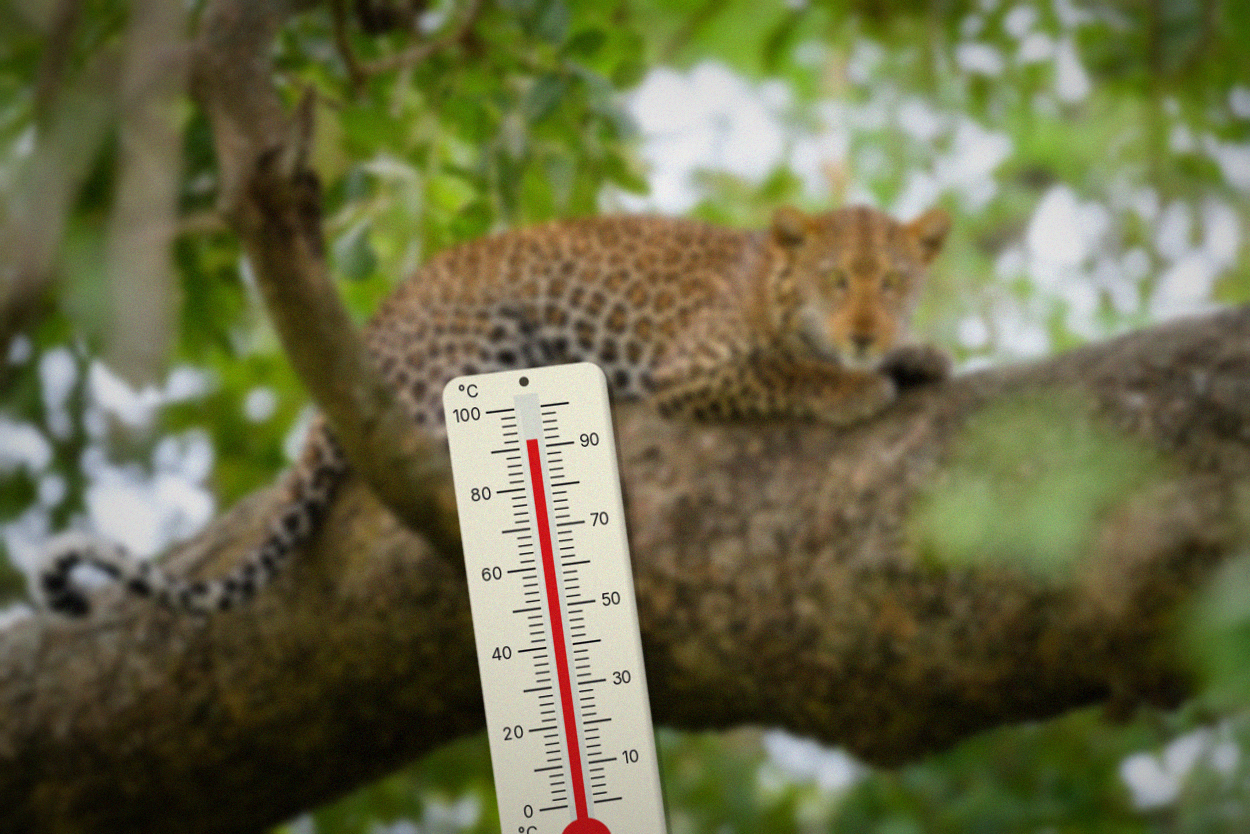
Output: 92 °C
